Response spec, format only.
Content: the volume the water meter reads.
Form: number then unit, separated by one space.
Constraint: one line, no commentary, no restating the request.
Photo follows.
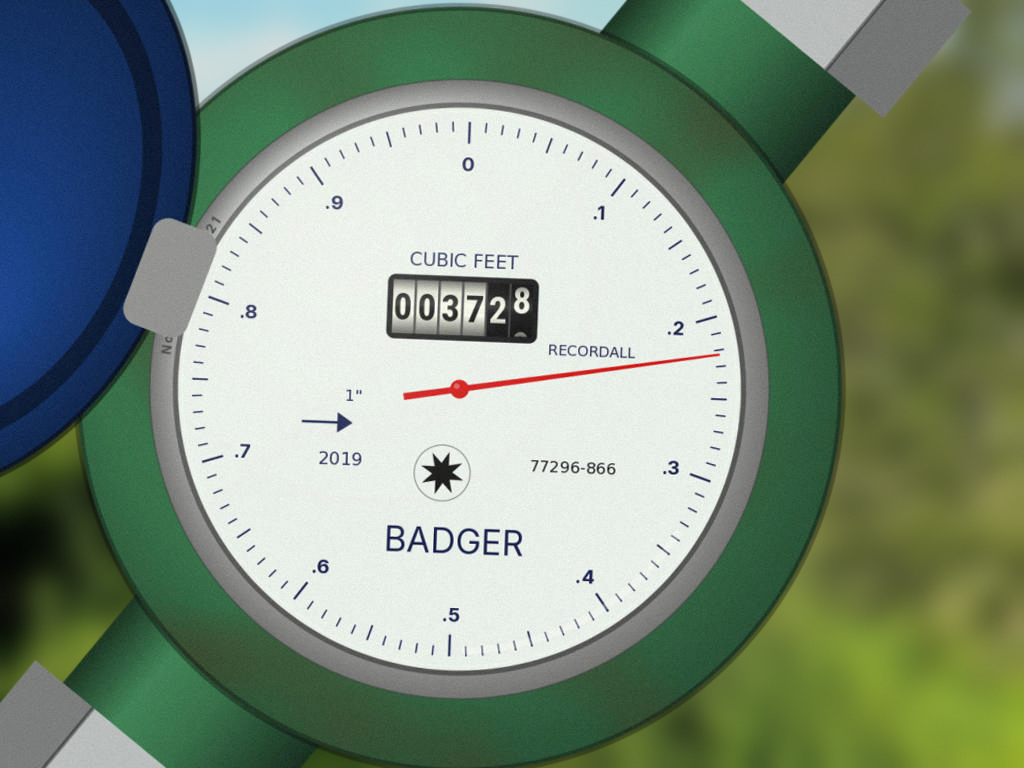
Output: 3728.22 ft³
